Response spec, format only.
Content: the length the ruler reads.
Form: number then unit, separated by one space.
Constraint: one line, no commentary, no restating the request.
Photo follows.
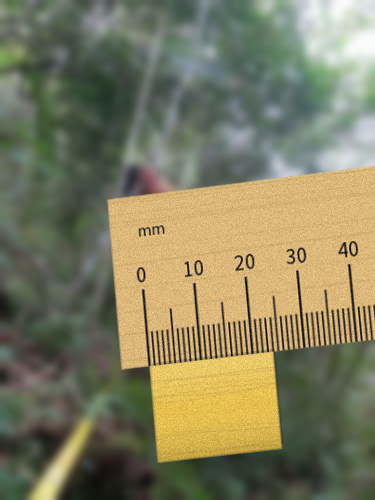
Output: 24 mm
